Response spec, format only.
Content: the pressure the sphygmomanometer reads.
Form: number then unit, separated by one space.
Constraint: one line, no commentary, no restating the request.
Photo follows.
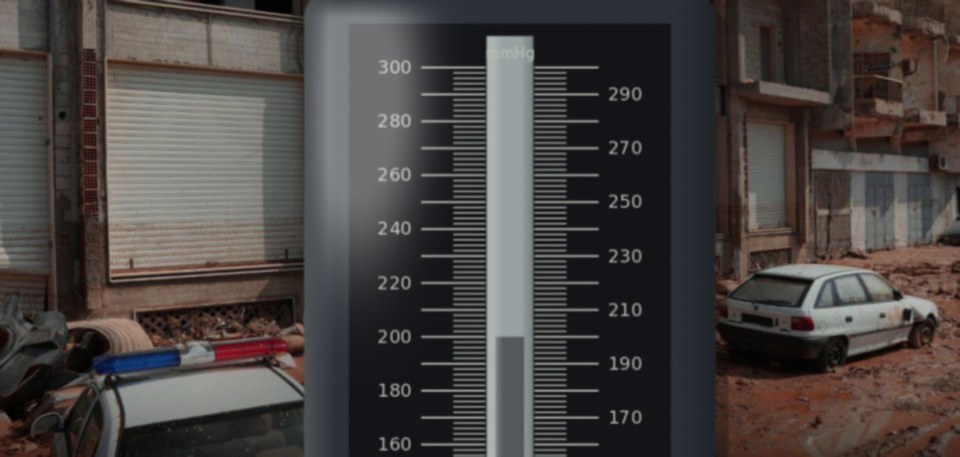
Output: 200 mmHg
